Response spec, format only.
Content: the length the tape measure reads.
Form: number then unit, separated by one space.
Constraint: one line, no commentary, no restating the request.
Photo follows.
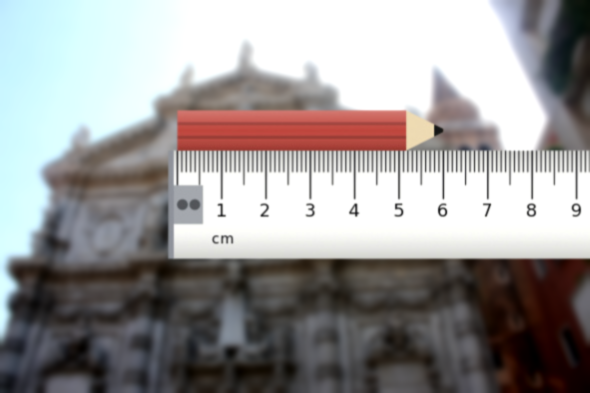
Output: 6 cm
